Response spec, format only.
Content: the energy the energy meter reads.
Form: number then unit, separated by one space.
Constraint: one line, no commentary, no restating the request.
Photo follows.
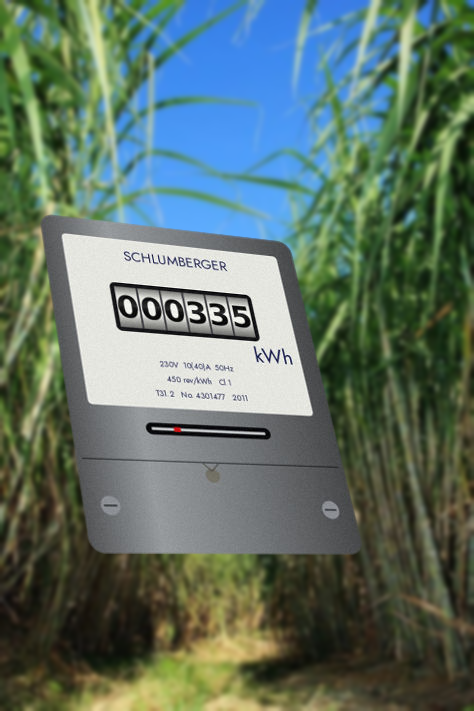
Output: 335 kWh
